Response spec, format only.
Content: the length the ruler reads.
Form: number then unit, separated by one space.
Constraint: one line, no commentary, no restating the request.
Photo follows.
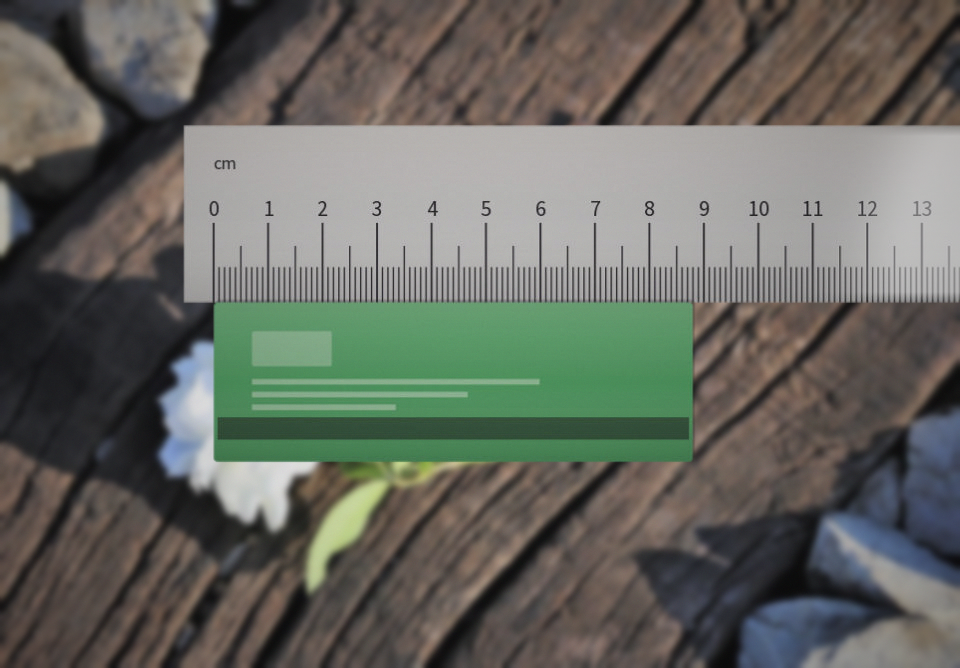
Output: 8.8 cm
